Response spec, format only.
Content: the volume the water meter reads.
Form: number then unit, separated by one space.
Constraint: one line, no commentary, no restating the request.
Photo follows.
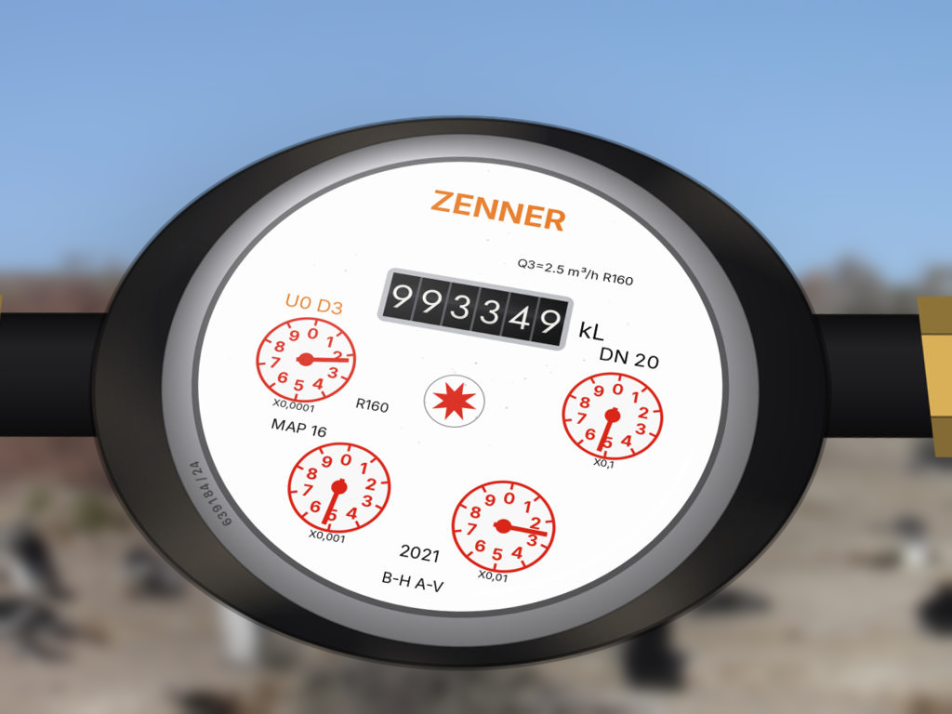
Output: 993349.5252 kL
